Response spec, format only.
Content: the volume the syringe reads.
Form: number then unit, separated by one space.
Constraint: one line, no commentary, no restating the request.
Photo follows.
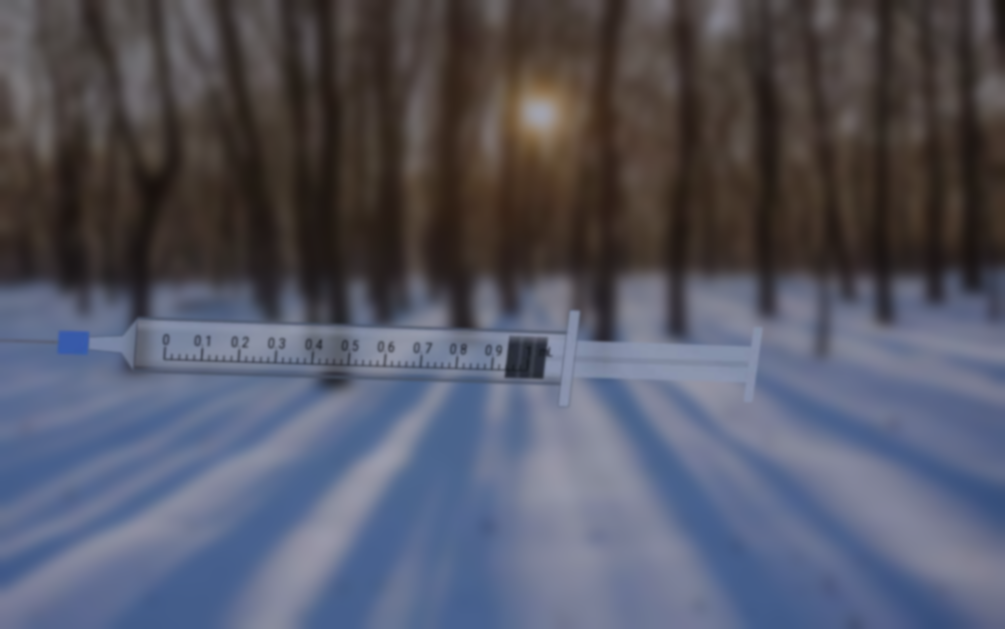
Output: 0.94 mL
